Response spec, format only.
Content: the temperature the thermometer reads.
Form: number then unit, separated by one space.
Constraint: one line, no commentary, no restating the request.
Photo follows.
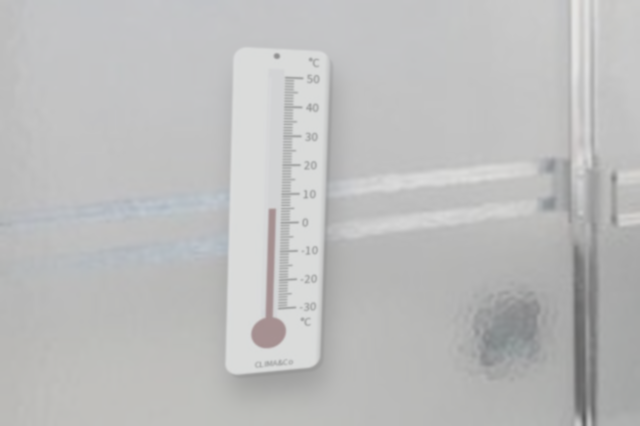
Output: 5 °C
